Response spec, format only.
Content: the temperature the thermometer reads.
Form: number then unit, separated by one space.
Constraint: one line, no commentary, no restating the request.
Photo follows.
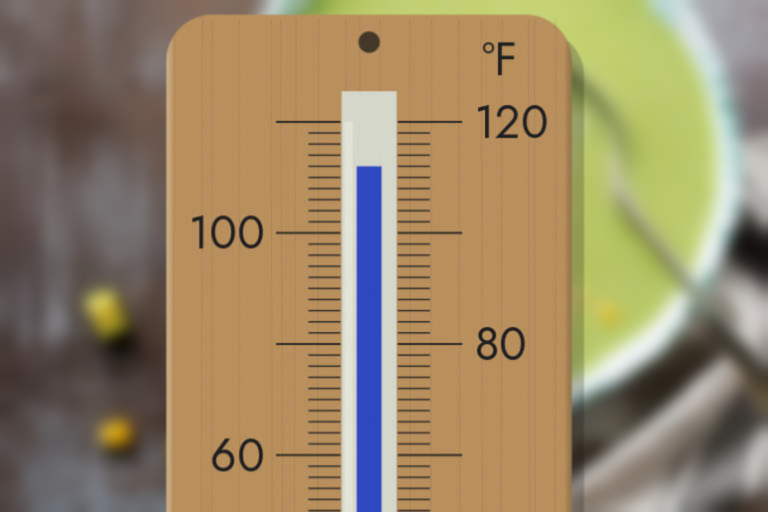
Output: 112 °F
